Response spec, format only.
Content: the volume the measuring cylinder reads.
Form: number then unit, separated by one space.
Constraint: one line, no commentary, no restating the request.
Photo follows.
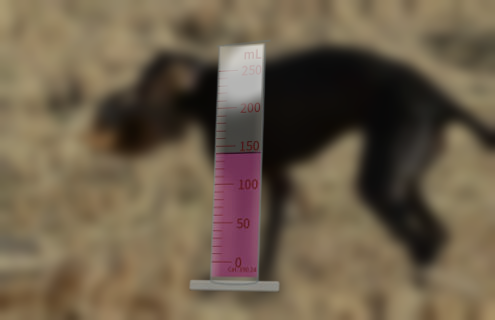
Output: 140 mL
